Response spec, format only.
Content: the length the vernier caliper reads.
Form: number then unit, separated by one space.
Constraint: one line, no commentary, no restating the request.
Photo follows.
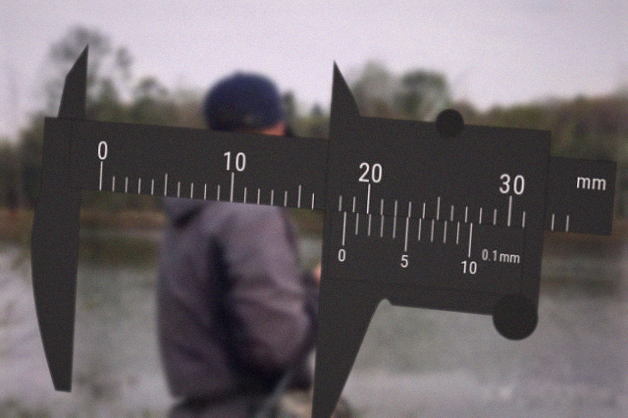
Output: 18.4 mm
